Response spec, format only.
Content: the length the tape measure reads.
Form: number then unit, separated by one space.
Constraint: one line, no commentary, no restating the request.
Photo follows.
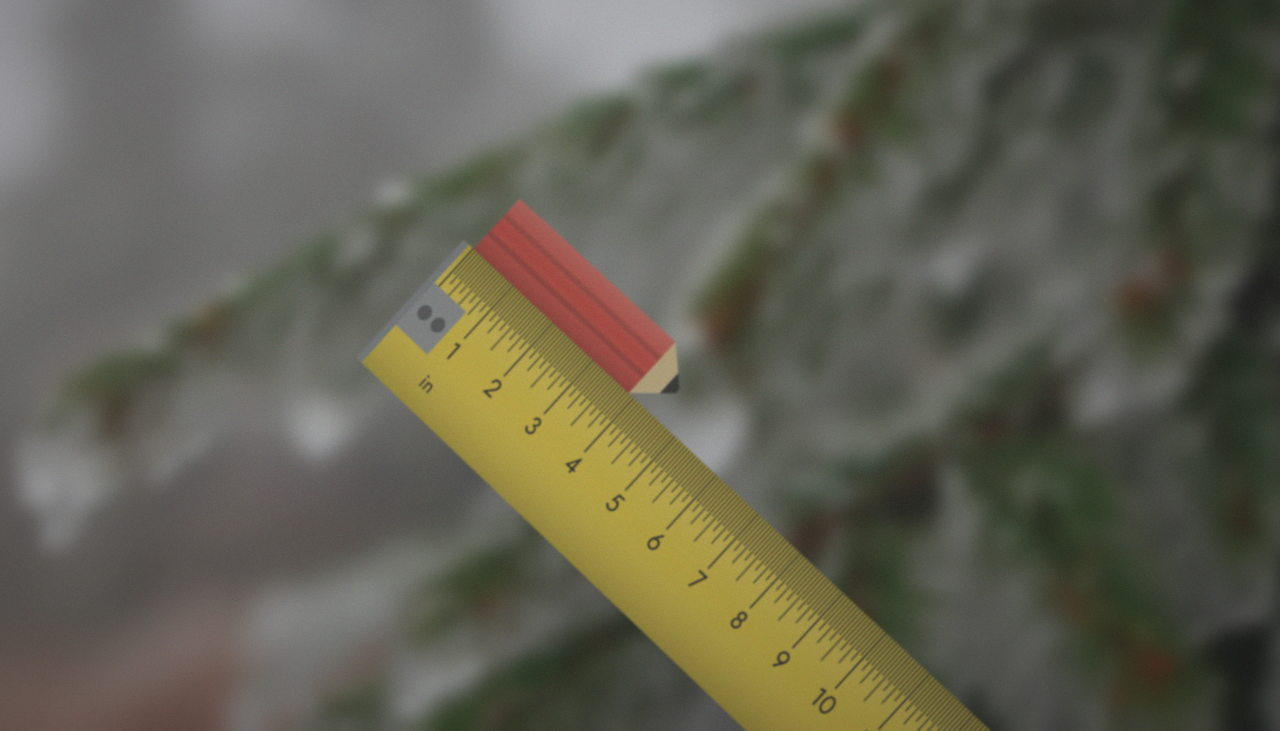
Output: 4.5 in
